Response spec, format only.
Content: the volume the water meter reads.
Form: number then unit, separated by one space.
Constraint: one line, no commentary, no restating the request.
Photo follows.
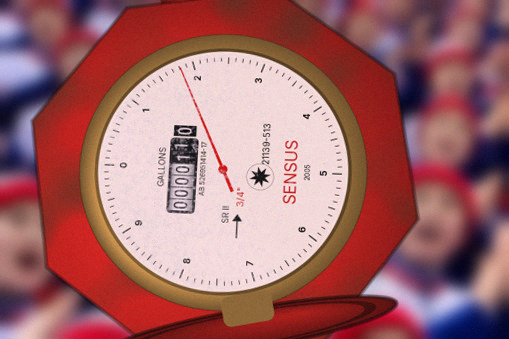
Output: 111.8 gal
